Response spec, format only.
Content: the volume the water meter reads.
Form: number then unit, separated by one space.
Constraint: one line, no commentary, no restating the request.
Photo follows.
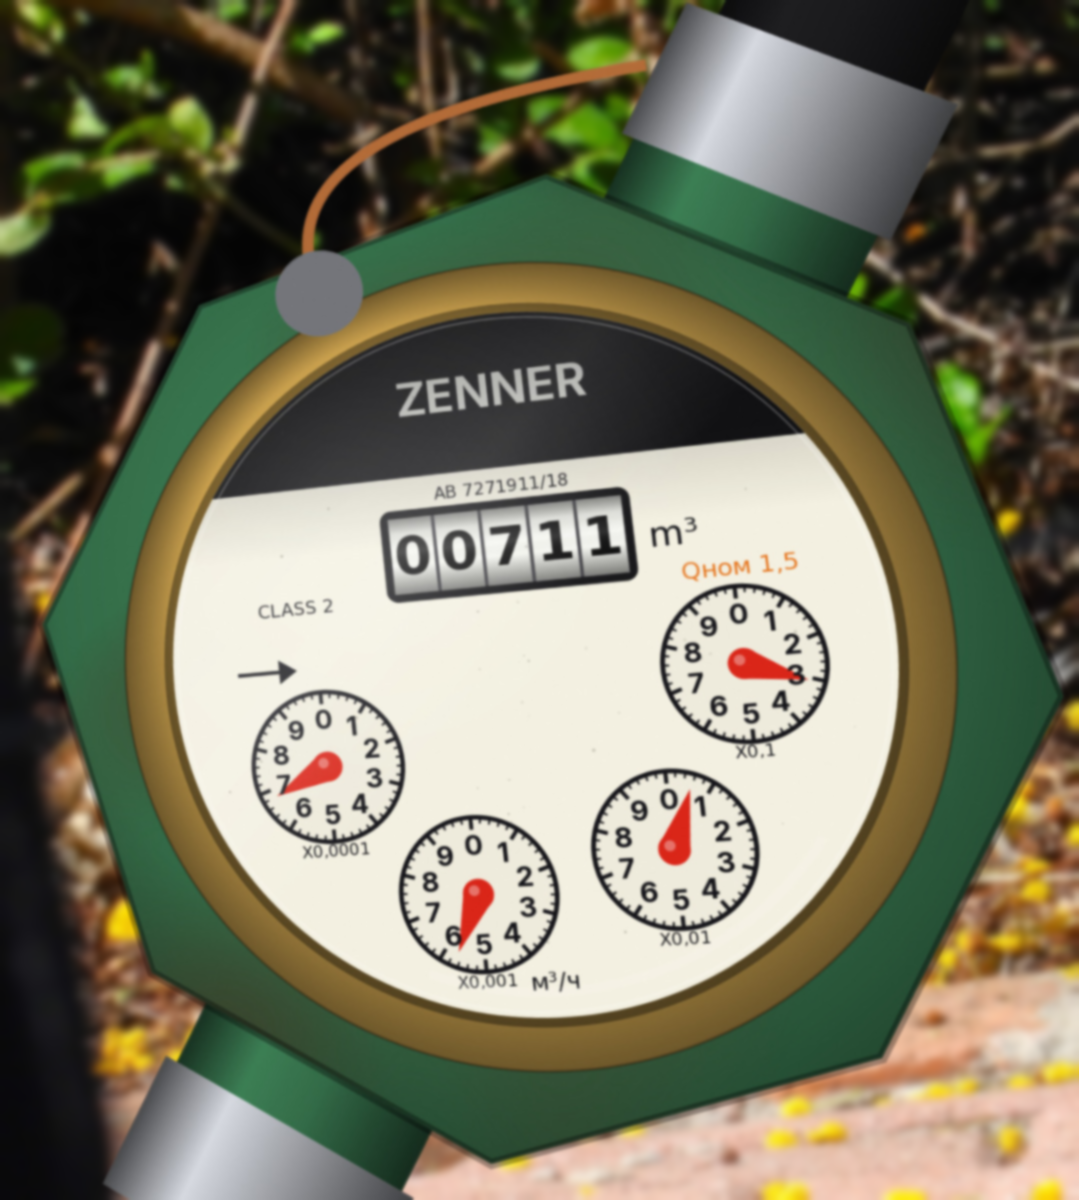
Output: 711.3056 m³
